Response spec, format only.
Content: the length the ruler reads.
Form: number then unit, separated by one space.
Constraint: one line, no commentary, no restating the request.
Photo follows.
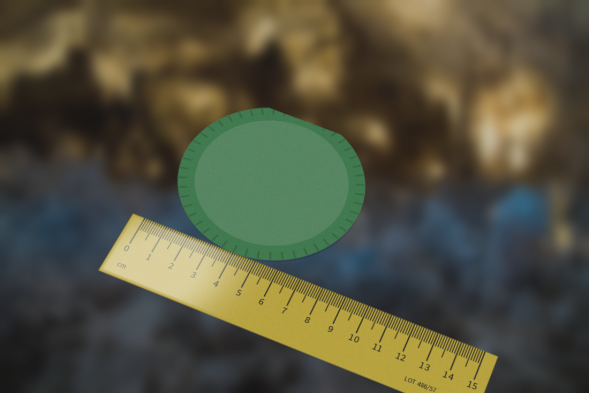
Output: 8 cm
